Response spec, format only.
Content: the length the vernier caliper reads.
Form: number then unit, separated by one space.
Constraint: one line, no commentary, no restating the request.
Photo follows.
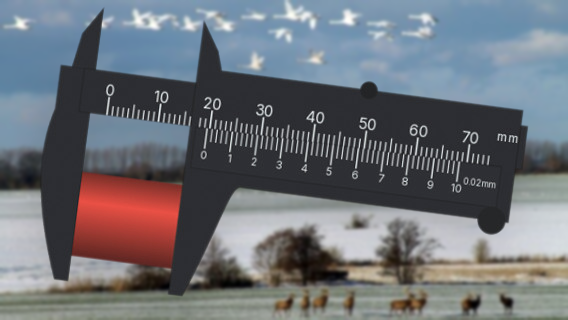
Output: 19.5 mm
